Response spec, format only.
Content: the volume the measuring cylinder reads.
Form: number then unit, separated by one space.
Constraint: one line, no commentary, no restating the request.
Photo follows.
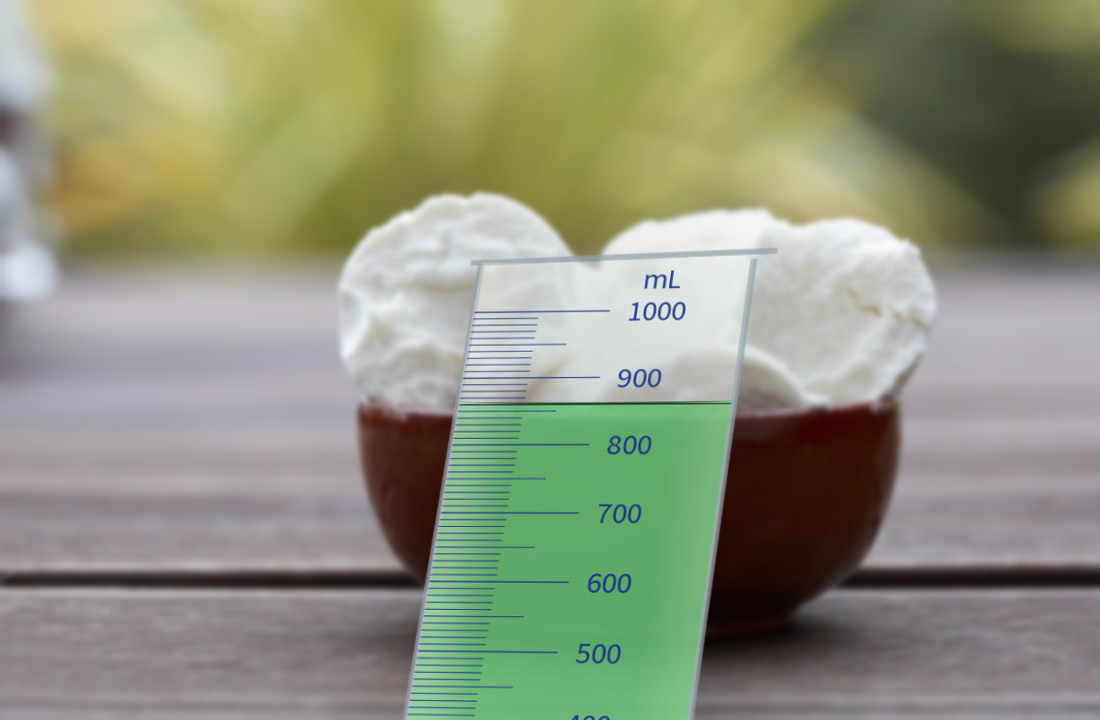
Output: 860 mL
